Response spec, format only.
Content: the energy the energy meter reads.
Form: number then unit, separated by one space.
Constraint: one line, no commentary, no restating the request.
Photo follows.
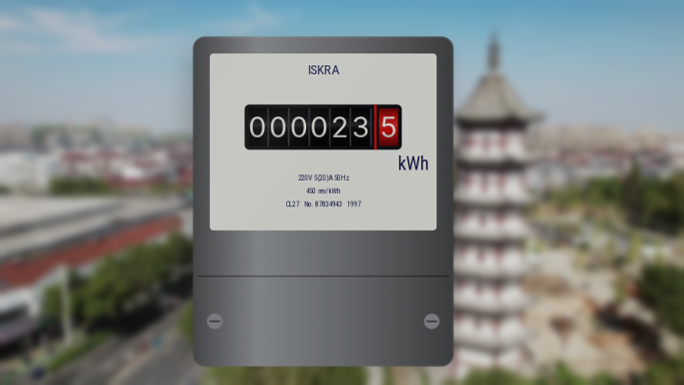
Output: 23.5 kWh
